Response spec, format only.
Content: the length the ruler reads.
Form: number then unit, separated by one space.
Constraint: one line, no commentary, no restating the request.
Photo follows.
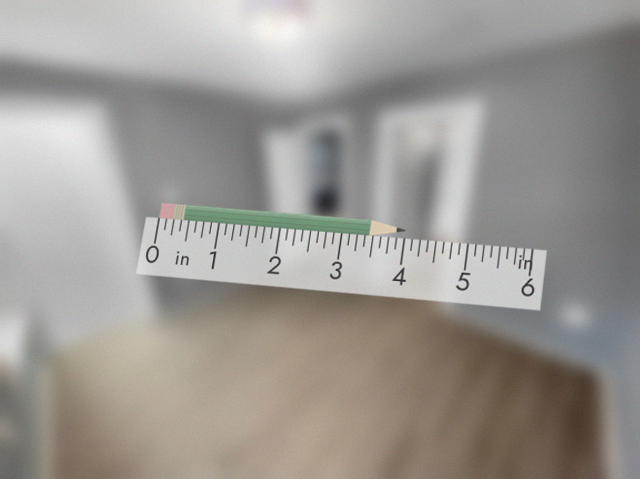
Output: 4 in
